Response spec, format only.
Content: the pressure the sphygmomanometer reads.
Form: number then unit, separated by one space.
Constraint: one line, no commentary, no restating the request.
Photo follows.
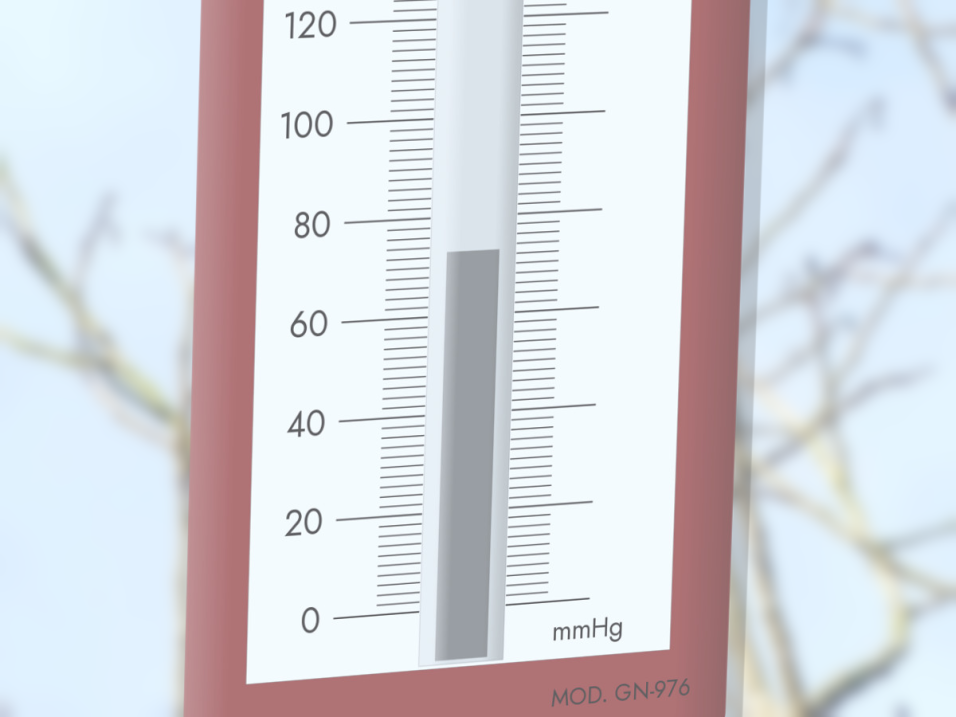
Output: 73 mmHg
